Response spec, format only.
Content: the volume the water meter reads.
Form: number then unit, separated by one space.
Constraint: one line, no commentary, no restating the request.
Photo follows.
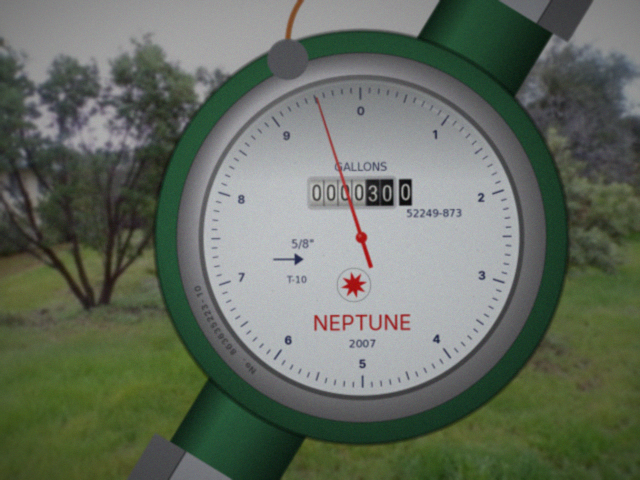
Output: 299.5 gal
